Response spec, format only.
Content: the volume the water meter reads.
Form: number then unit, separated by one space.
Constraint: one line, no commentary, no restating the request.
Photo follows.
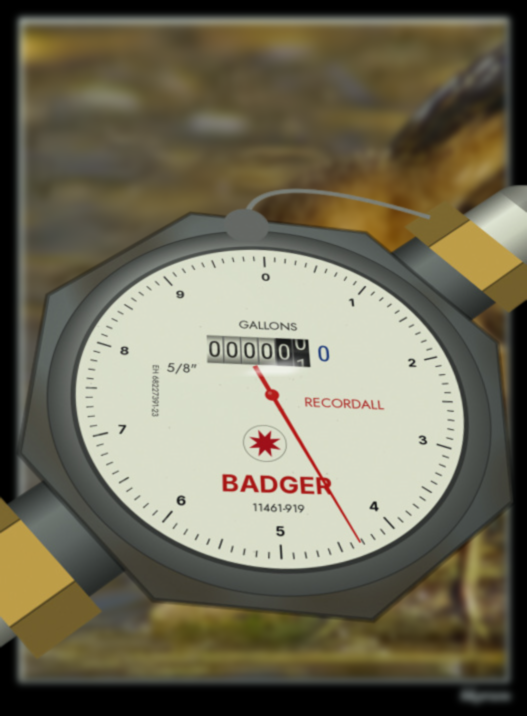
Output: 4.3 gal
